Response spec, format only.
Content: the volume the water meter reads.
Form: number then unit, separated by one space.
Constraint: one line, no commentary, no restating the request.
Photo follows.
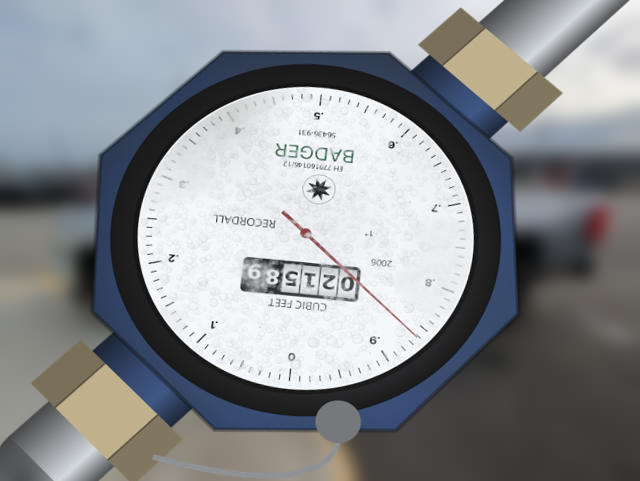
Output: 21588.86 ft³
